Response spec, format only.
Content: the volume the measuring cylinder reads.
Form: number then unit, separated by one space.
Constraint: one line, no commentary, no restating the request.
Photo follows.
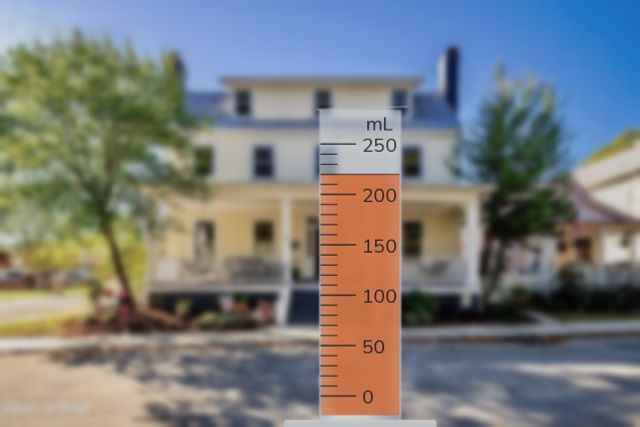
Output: 220 mL
